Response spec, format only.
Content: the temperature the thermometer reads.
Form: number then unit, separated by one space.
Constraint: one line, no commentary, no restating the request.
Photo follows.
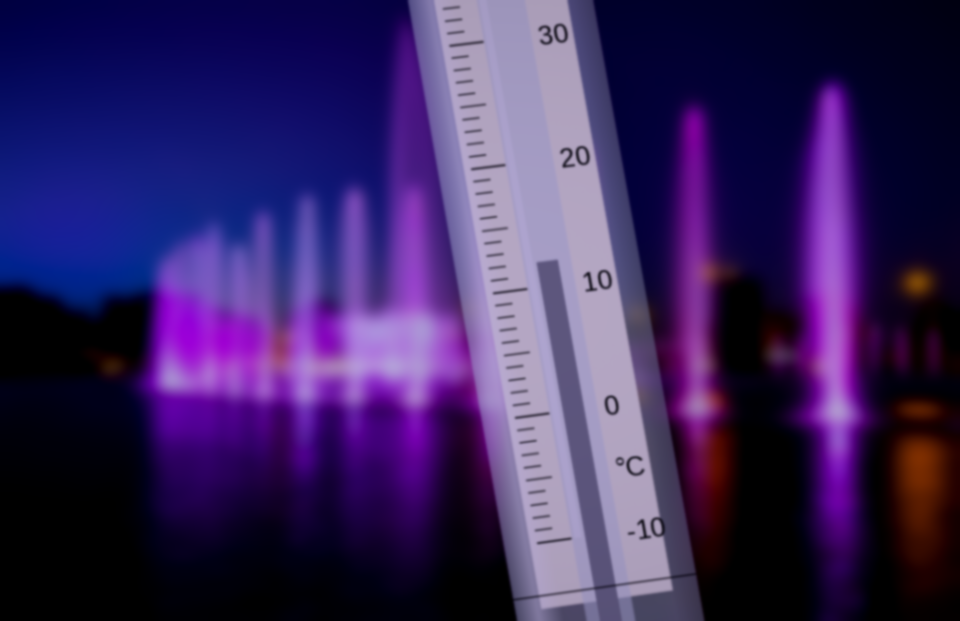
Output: 12 °C
